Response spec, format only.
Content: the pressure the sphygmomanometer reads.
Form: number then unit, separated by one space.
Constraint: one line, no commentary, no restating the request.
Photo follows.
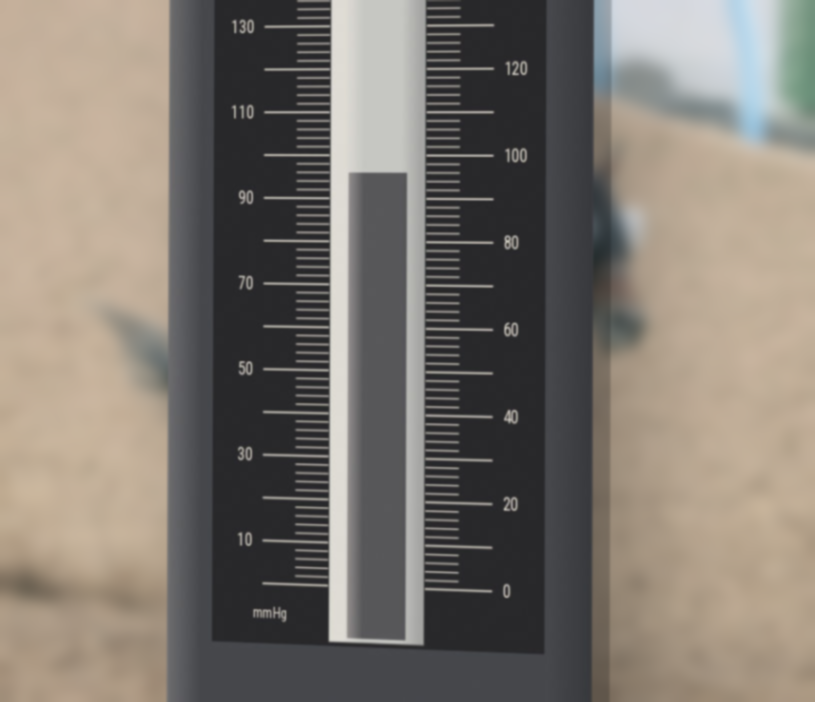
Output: 96 mmHg
